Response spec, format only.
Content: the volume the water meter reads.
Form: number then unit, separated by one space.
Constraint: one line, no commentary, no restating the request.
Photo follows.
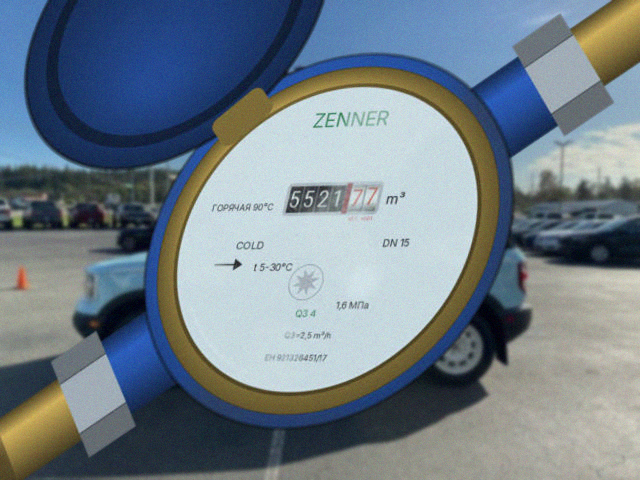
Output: 5521.77 m³
